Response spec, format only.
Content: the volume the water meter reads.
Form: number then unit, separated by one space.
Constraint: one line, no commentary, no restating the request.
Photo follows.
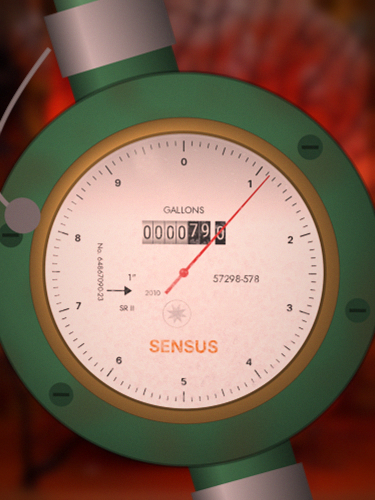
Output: 791.1 gal
